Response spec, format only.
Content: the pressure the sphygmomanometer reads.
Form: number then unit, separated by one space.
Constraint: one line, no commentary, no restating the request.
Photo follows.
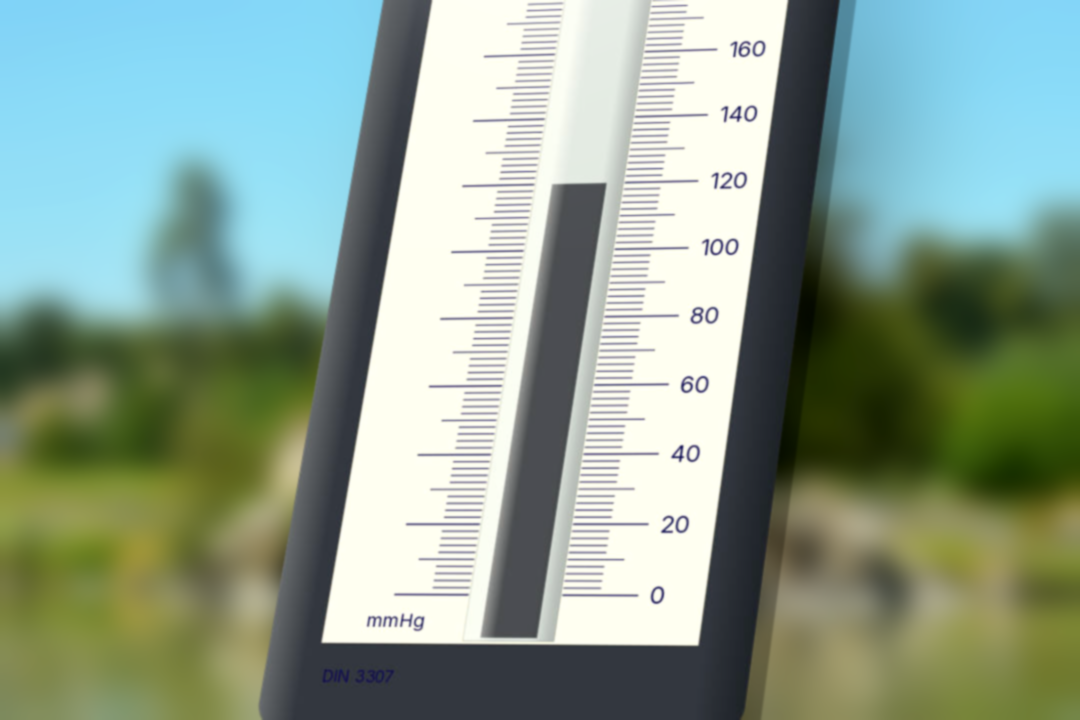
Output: 120 mmHg
